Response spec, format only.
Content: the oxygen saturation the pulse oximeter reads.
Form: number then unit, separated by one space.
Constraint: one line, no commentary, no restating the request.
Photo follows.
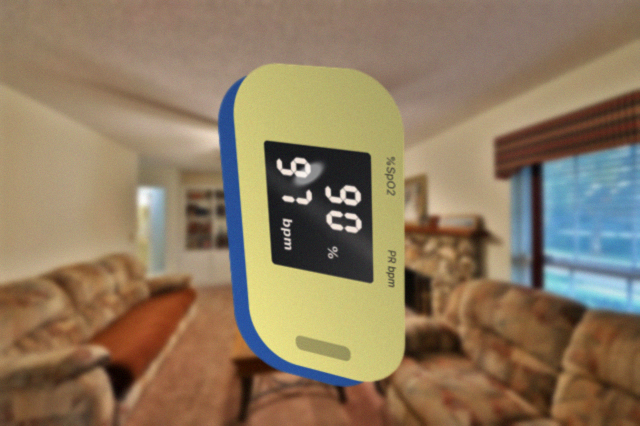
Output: 90 %
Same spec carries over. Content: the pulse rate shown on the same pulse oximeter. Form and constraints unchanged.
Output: 97 bpm
